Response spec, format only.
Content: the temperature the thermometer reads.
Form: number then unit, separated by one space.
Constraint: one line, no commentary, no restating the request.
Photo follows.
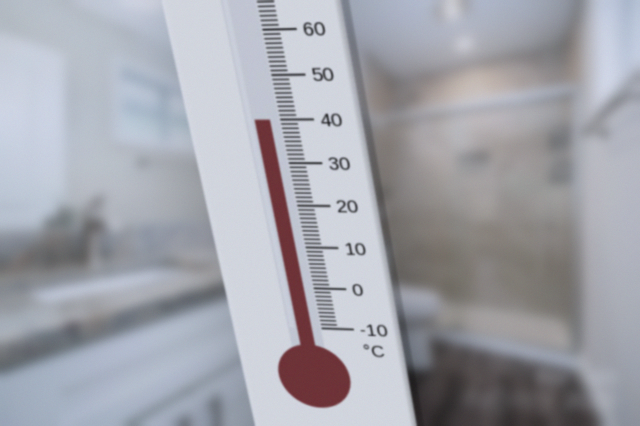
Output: 40 °C
